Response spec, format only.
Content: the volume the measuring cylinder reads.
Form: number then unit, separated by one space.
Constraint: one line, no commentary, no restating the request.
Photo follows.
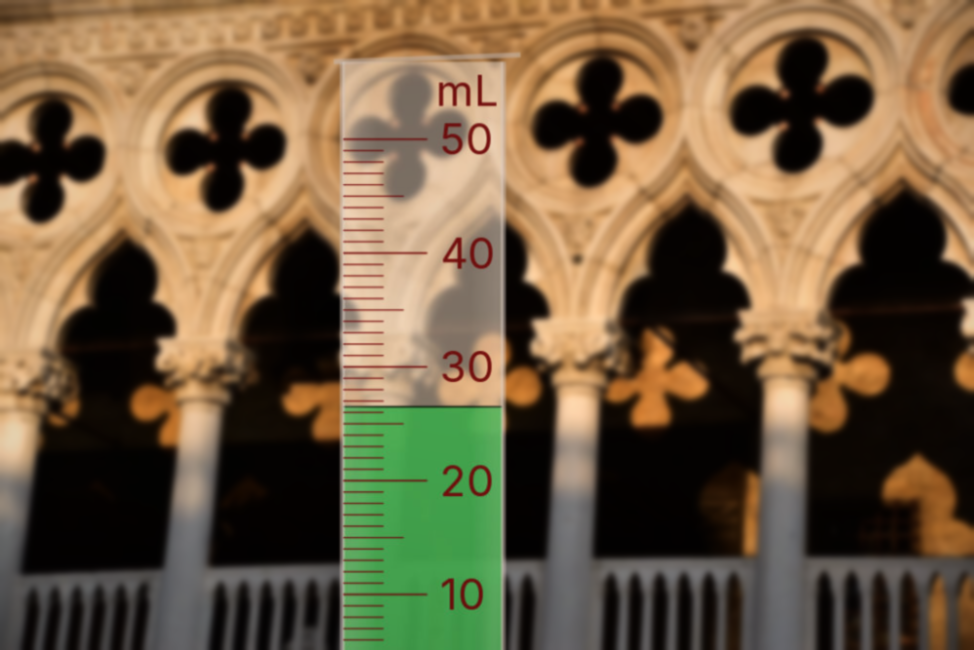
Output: 26.5 mL
